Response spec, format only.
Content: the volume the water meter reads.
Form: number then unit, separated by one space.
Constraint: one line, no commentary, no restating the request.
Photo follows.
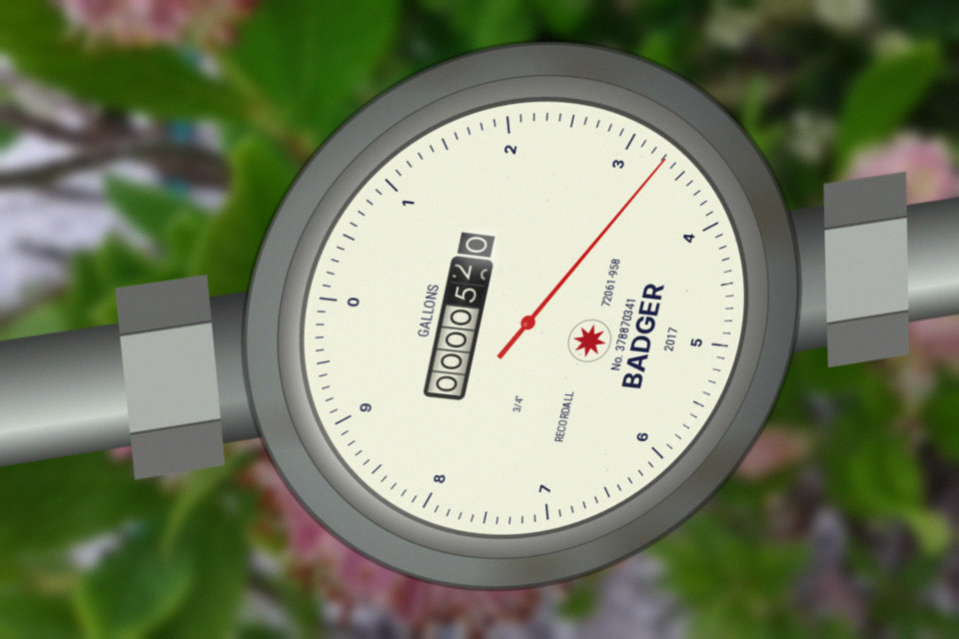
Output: 523.3 gal
